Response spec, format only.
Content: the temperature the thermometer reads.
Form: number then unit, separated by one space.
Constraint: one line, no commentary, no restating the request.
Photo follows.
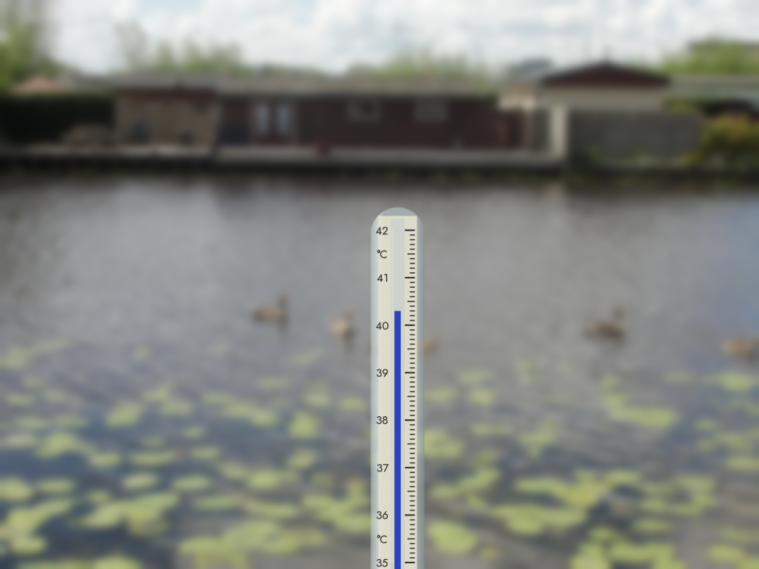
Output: 40.3 °C
